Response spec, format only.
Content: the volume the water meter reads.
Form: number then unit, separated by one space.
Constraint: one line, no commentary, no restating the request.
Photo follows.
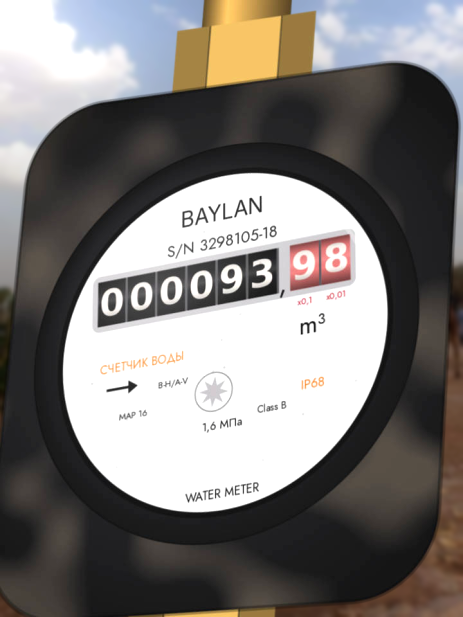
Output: 93.98 m³
